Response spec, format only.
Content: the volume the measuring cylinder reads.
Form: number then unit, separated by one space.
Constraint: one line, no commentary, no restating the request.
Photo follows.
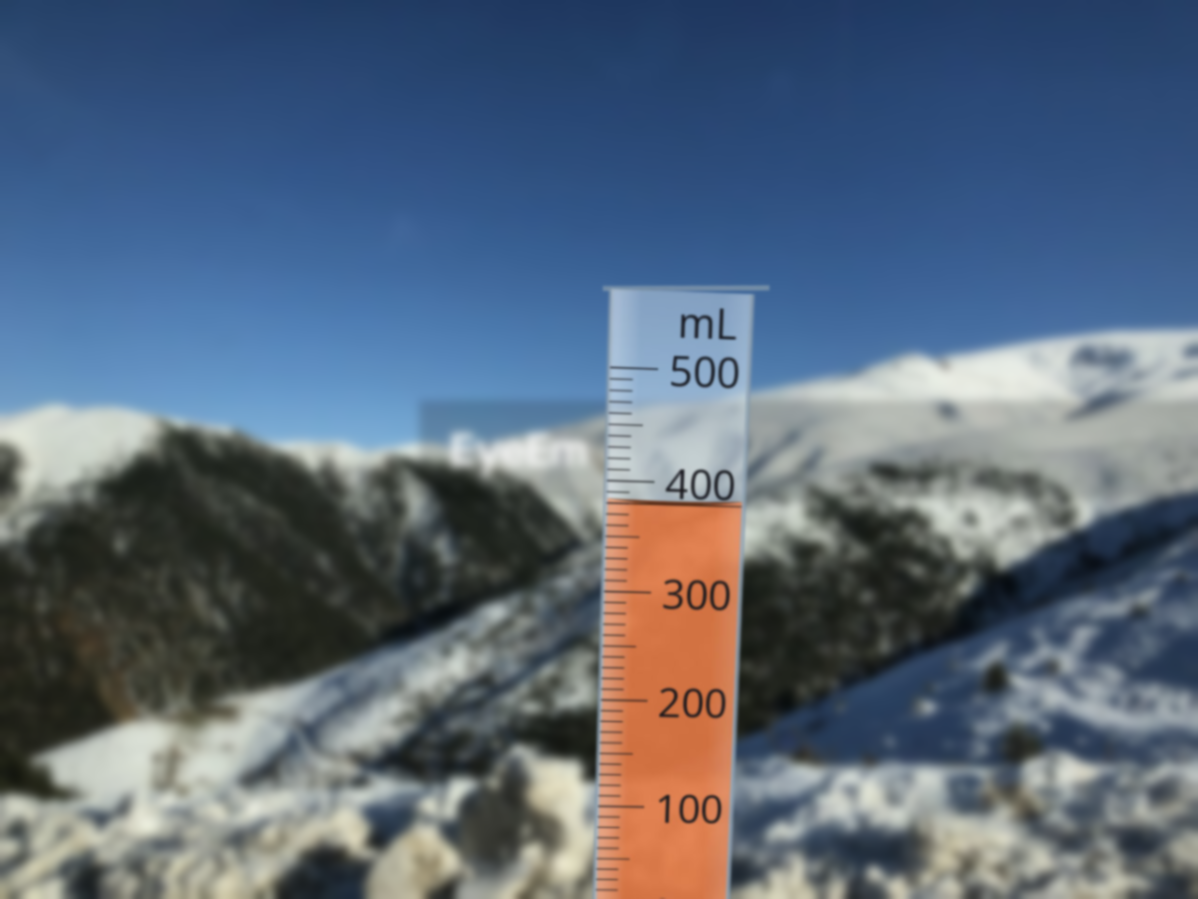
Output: 380 mL
